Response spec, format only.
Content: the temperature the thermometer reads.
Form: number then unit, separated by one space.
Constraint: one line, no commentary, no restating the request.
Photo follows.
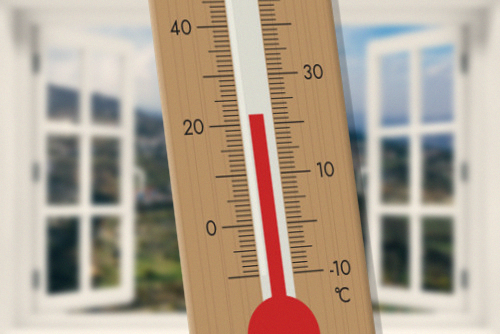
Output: 22 °C
